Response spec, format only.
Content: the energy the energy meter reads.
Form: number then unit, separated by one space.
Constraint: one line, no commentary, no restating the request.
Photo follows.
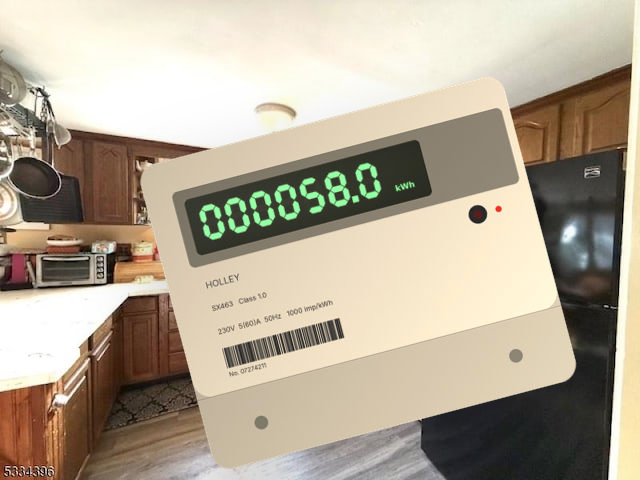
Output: 58.0 kWh
